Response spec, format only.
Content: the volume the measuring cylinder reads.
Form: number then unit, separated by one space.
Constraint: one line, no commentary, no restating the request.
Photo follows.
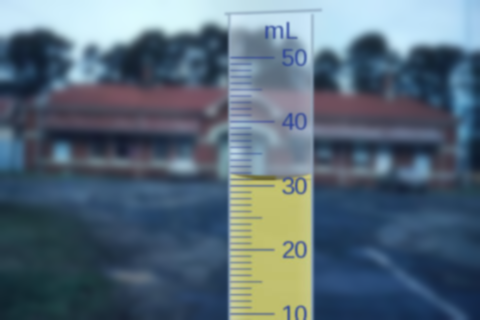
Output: 31 mL
